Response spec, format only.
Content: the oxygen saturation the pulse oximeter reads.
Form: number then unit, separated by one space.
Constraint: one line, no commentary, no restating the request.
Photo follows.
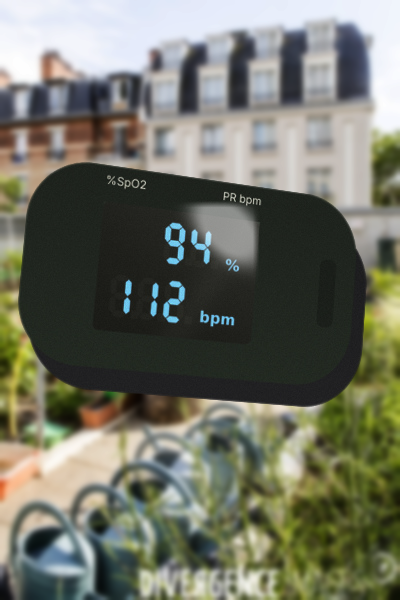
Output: 94 %
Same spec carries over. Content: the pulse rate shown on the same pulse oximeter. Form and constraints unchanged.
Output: 112 bpm
